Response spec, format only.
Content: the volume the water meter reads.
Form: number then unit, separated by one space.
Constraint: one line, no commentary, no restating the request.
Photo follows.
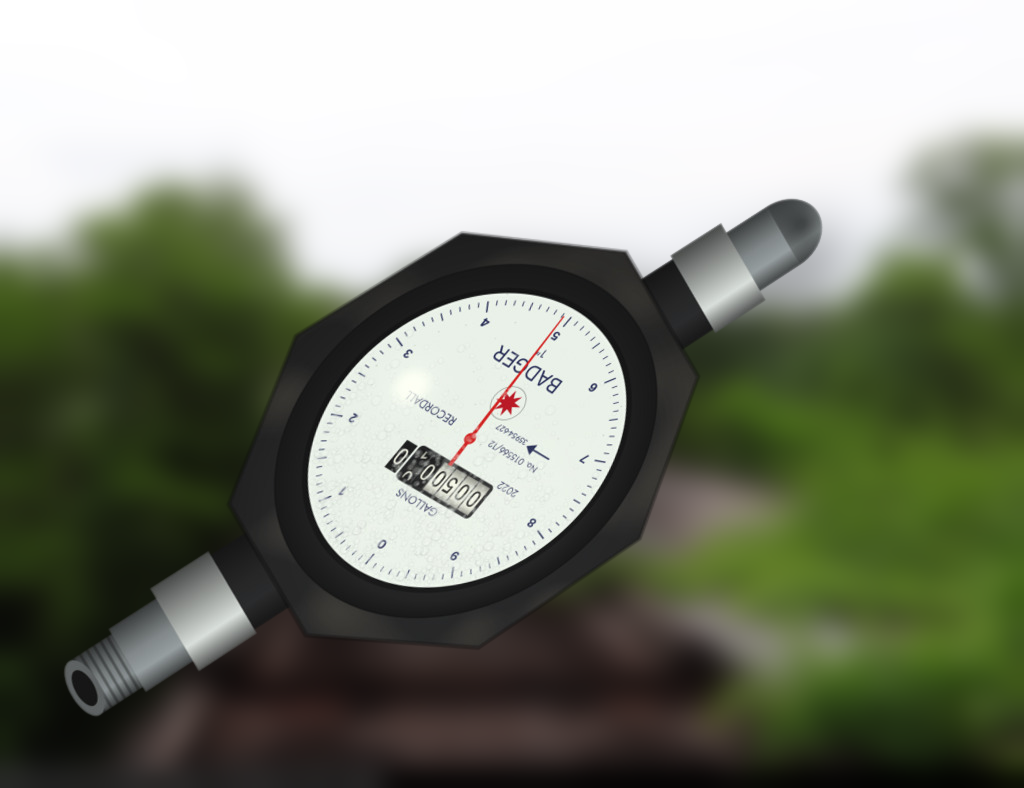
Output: 50004.9 gal
